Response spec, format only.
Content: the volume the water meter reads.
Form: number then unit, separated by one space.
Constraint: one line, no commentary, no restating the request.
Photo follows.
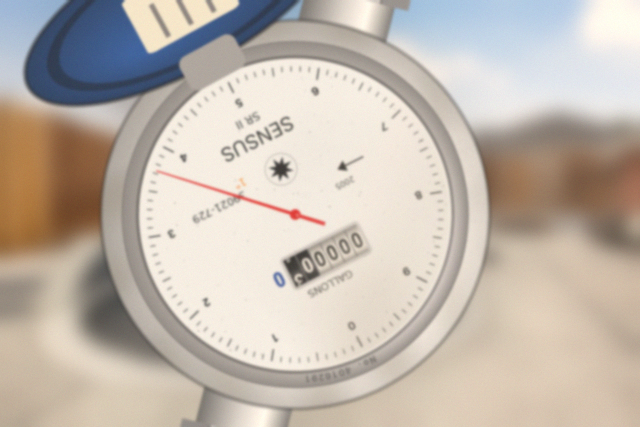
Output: 33.7 gal
